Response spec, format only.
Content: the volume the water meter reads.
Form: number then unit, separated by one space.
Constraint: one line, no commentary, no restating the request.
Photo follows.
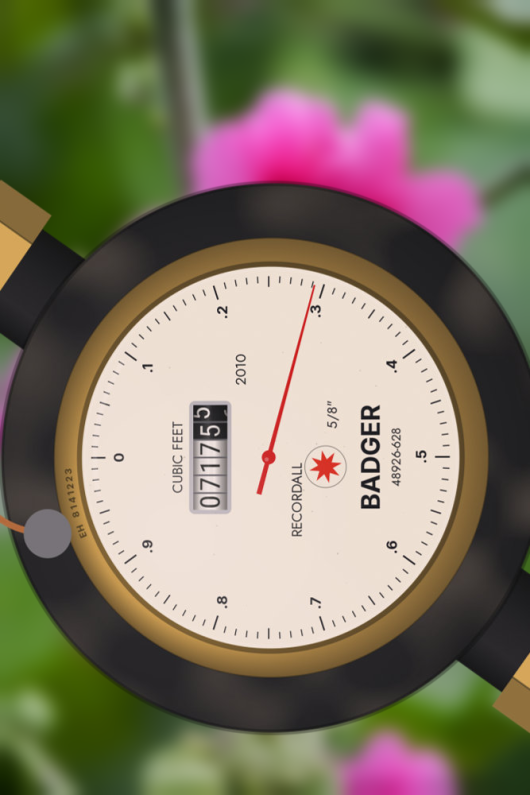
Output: 71755.29 ft³
